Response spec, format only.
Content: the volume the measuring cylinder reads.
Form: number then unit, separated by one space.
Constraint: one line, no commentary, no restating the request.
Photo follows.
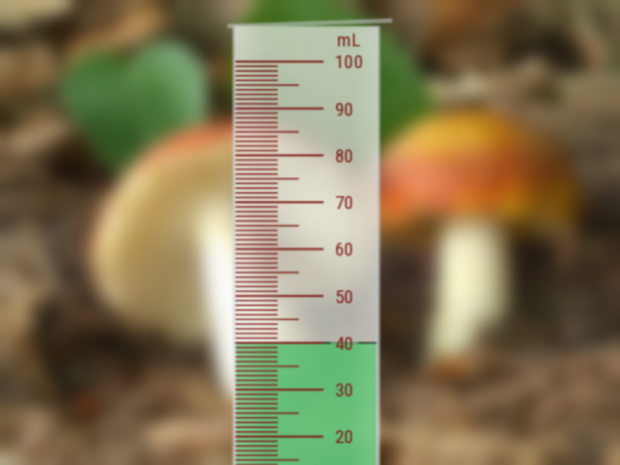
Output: 40 mL
